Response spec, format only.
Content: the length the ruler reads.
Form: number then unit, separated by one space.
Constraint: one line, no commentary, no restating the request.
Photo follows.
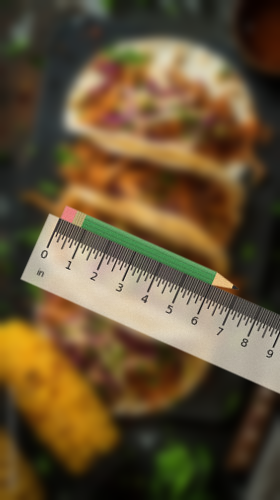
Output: 7 in
